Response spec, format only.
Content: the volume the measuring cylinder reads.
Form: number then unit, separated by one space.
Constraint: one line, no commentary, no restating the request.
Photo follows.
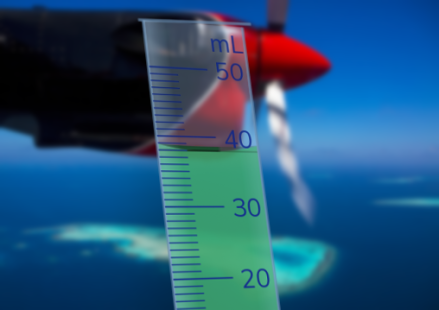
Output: 38 mL
